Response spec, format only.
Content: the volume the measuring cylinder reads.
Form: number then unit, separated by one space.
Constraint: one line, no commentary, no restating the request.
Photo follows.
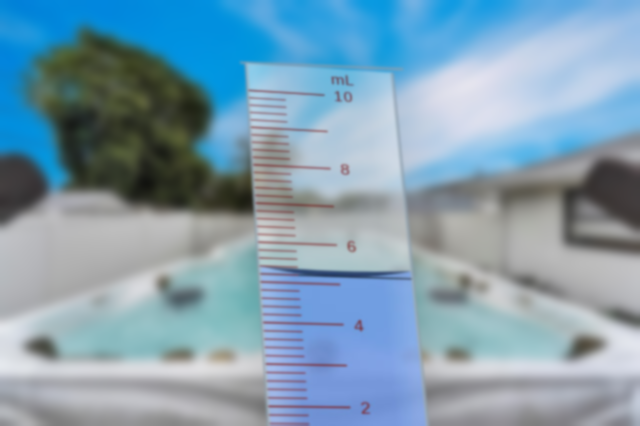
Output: 5.2 mL
